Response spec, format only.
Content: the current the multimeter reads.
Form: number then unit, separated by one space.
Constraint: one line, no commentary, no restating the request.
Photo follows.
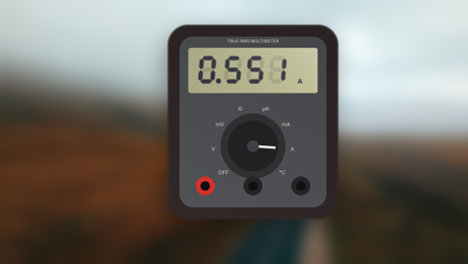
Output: 0.551 A
